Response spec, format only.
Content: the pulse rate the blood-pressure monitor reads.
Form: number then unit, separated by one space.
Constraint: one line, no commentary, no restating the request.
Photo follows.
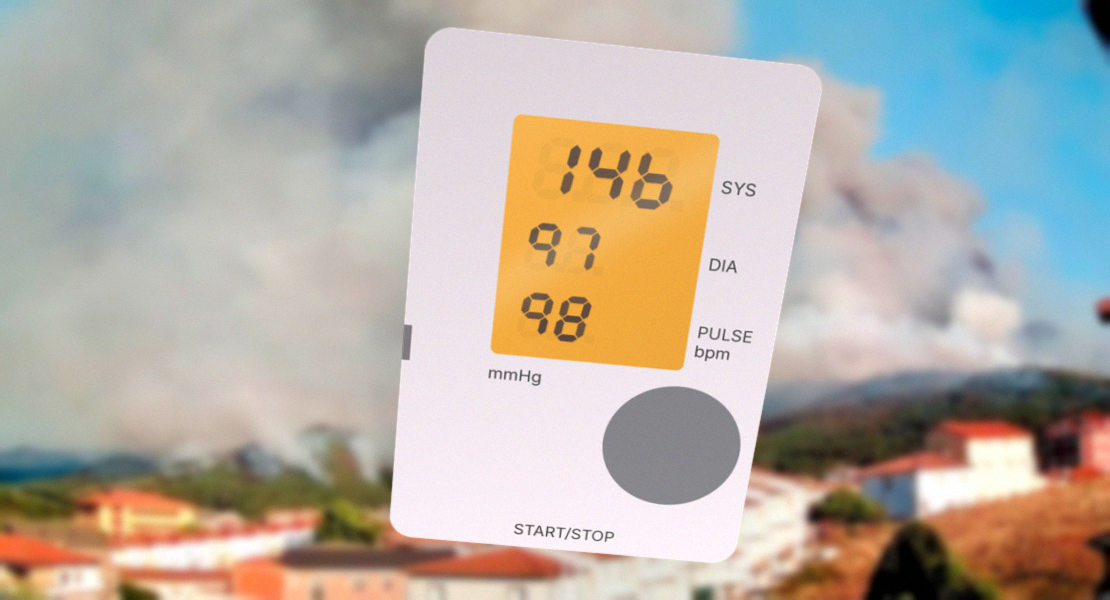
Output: 98 bpm
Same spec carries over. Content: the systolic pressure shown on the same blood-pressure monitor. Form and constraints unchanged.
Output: 146 mmHg
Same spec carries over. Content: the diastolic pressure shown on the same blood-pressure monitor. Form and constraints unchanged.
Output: 97 mmHg
